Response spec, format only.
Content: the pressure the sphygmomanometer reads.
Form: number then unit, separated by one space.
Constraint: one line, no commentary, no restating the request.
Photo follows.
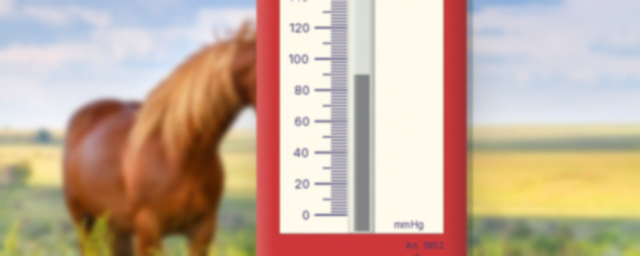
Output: 90 mmHg
